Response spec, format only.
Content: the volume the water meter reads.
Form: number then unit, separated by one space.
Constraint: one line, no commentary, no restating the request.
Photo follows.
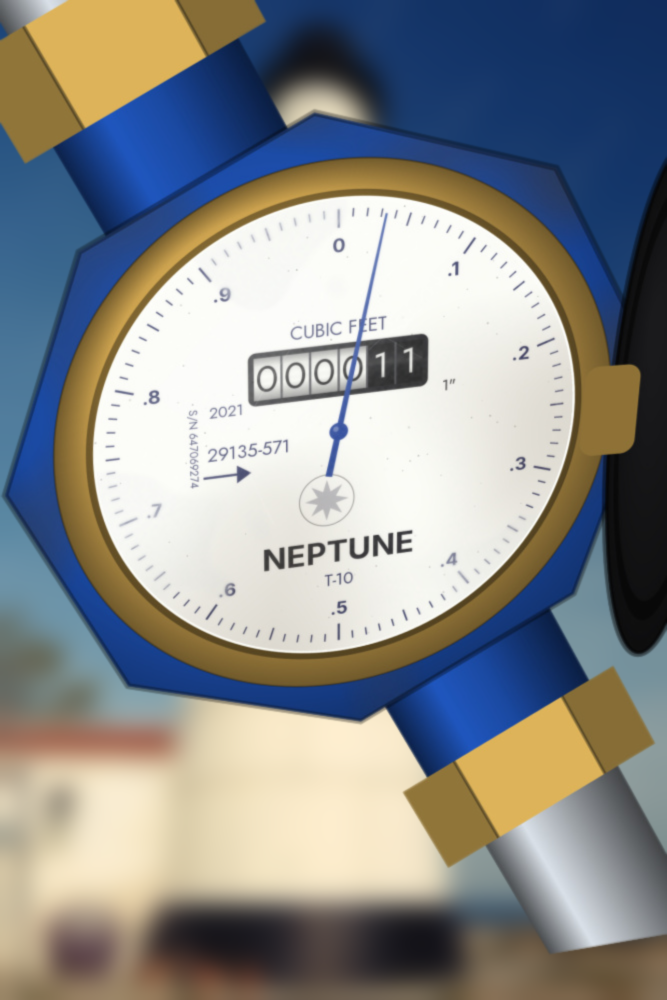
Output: 11.03 ft³
